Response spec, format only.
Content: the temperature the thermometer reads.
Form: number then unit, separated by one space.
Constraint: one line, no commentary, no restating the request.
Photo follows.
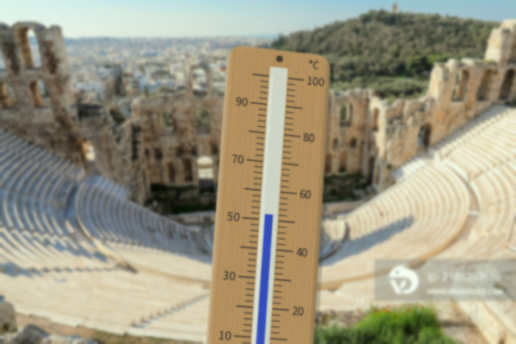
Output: 52 °C
